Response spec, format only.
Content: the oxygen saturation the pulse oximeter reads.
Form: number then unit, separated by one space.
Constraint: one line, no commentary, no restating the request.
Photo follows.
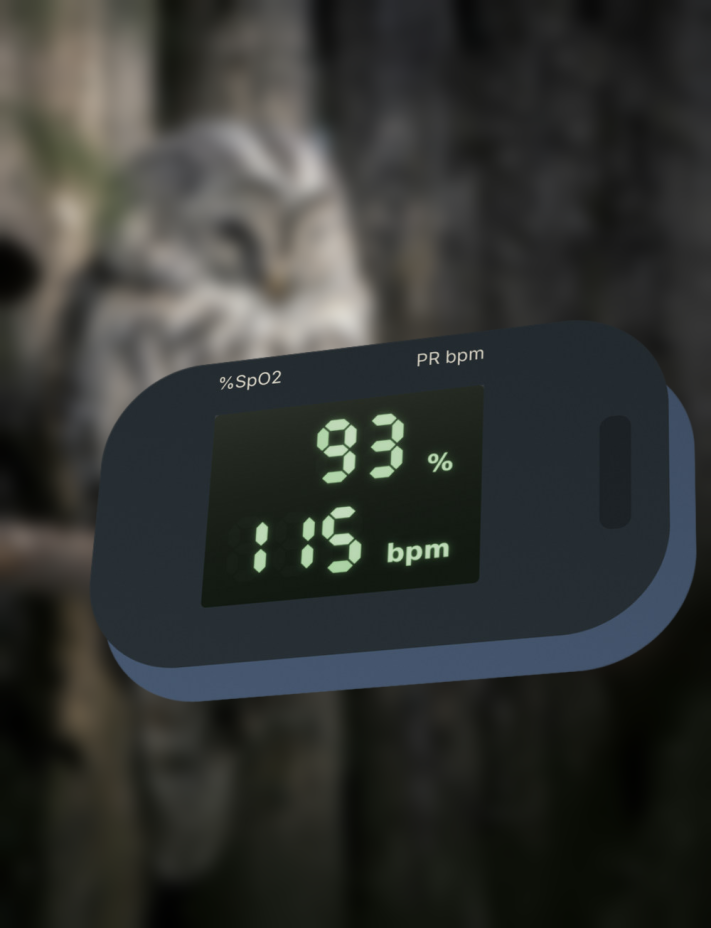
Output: 93 %
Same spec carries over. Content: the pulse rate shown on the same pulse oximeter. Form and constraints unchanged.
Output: 115 bpm
